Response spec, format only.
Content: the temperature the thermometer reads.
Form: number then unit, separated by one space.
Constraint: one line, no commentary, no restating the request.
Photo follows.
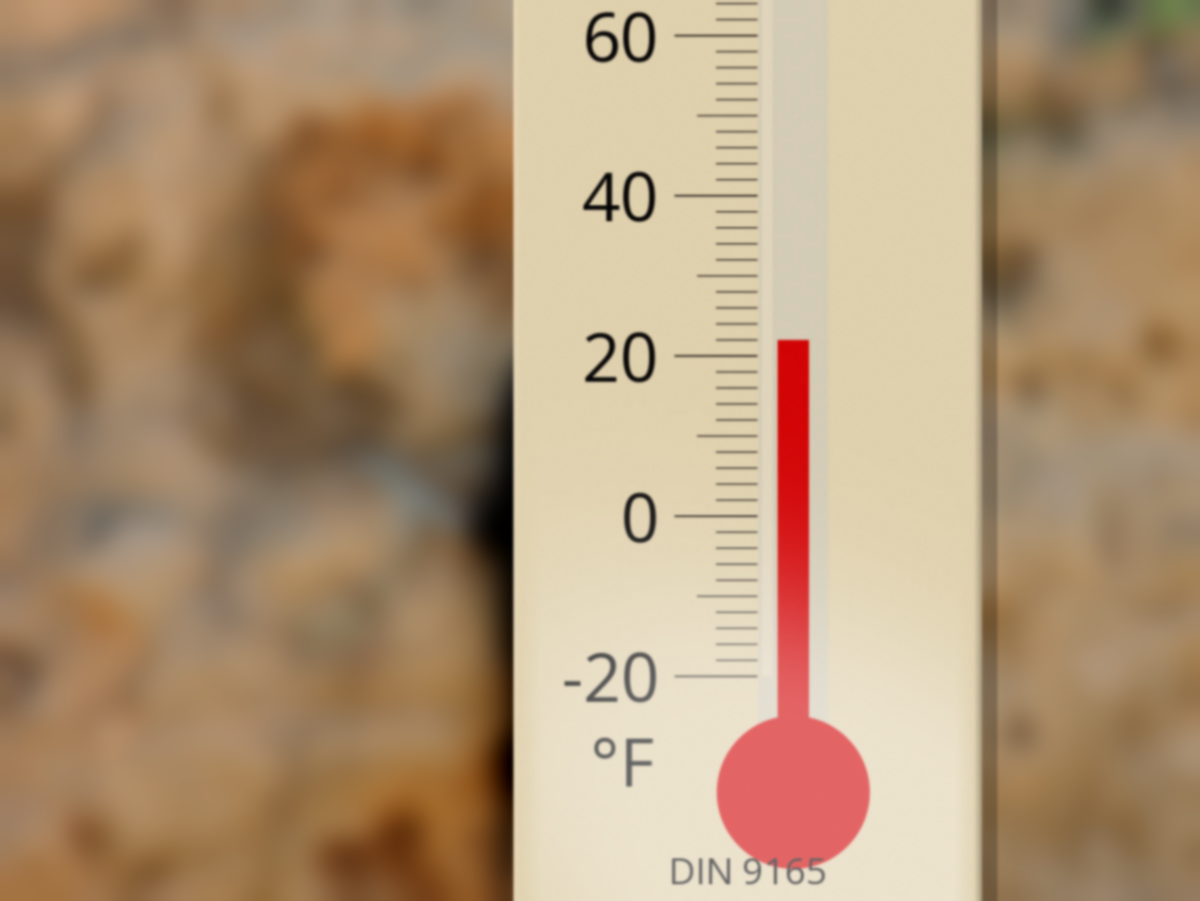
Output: 22 °F
